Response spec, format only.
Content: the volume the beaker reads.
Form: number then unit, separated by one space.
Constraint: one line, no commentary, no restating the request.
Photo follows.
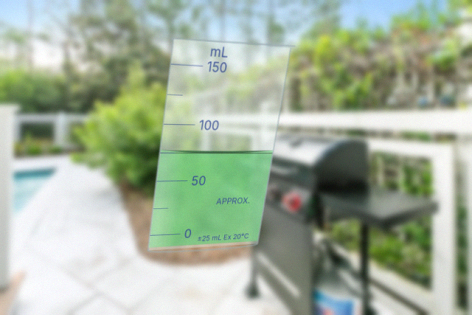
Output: 75 mL
